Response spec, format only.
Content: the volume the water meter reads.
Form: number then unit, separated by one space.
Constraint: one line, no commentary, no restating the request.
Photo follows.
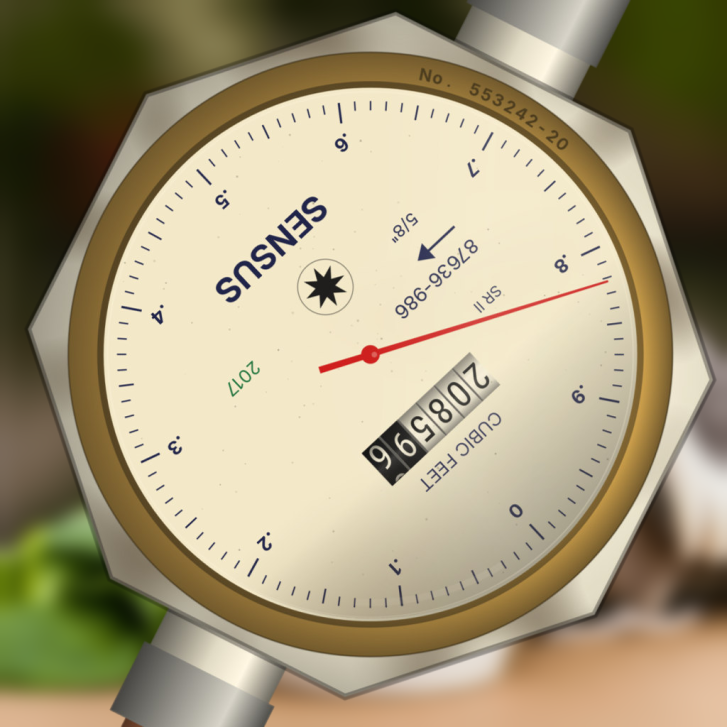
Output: 208595.82 ft³
